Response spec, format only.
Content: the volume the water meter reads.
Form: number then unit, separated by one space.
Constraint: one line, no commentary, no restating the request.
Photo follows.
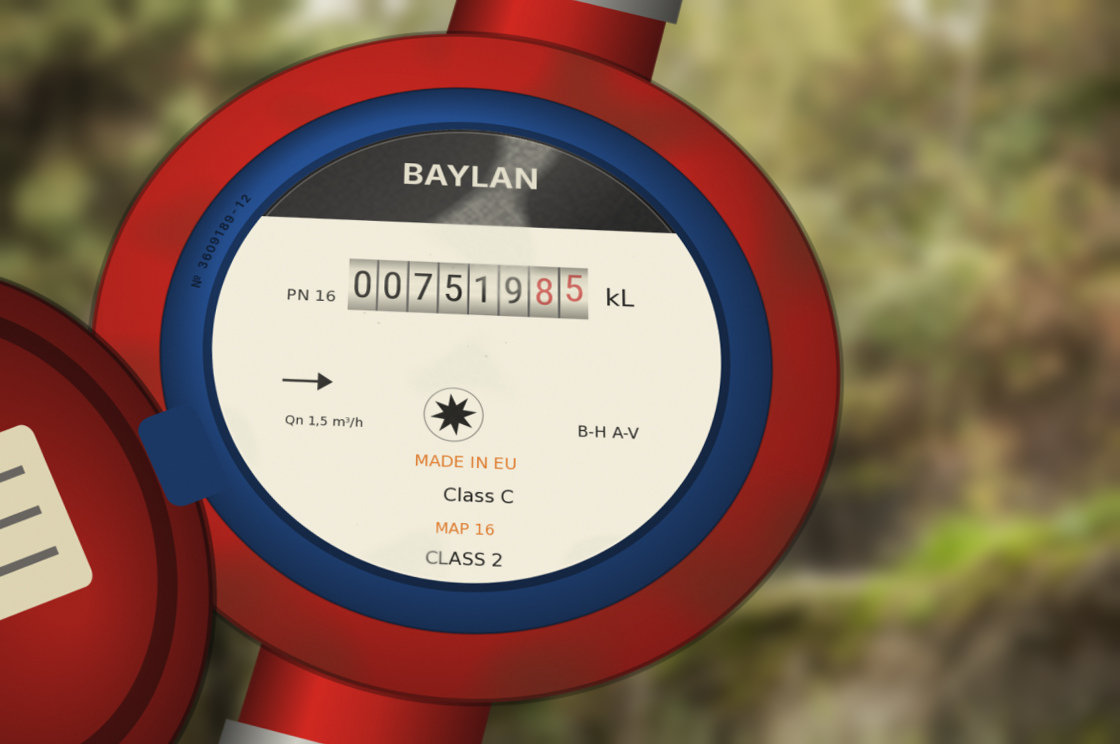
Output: 7519.85 kL
